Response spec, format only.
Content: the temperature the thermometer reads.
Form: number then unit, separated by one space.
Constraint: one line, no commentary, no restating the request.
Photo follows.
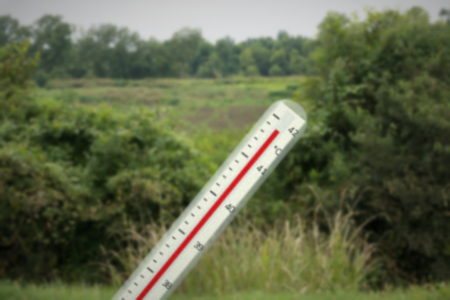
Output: 41.8 °C
